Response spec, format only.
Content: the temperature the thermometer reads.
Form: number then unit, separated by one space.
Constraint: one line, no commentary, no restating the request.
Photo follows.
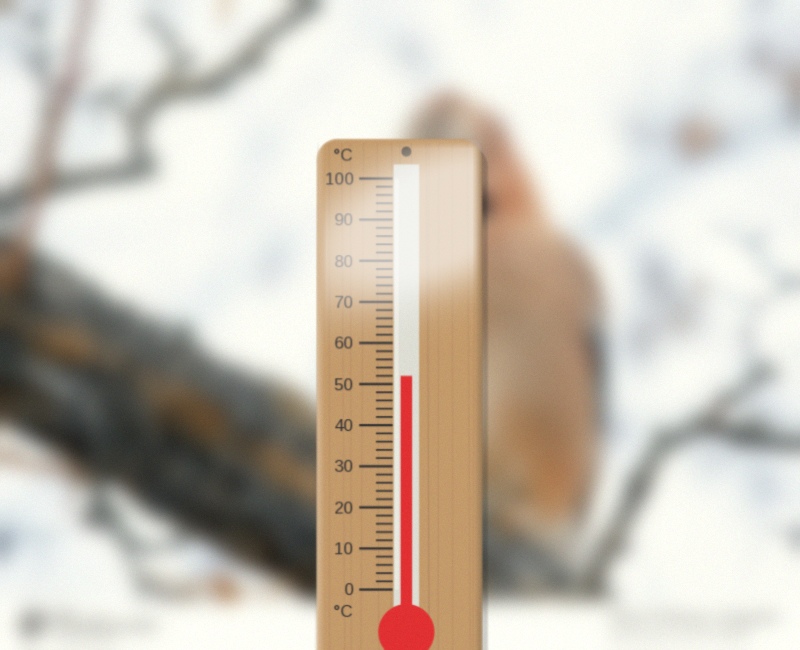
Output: 52 °C
